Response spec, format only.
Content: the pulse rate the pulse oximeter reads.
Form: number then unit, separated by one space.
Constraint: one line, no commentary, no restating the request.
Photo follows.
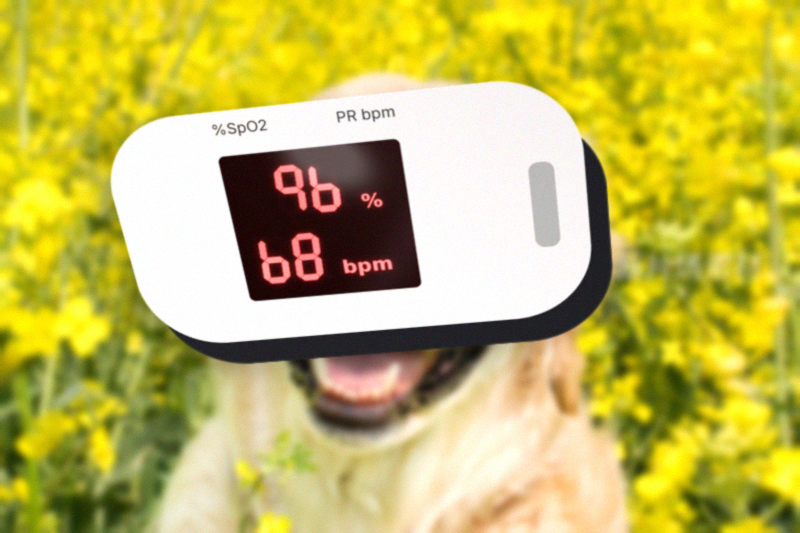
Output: 68 bpm
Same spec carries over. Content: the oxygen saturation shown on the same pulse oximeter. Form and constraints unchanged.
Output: 96 %
